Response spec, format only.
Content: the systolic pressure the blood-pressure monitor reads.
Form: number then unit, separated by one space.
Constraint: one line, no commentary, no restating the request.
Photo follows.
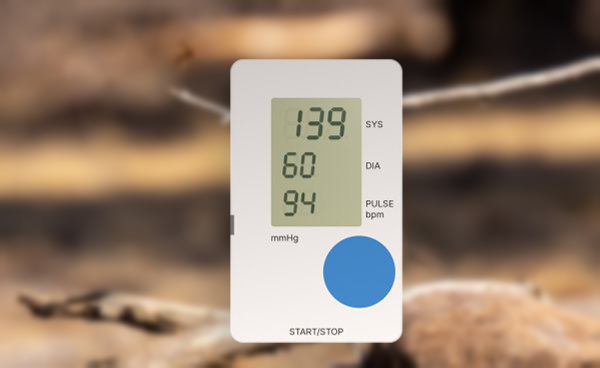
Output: 139 mmHg
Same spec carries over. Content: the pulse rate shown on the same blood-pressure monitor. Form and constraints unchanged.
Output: 94 bpm
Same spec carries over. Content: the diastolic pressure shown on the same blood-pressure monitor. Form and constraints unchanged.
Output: 60 mmHg
